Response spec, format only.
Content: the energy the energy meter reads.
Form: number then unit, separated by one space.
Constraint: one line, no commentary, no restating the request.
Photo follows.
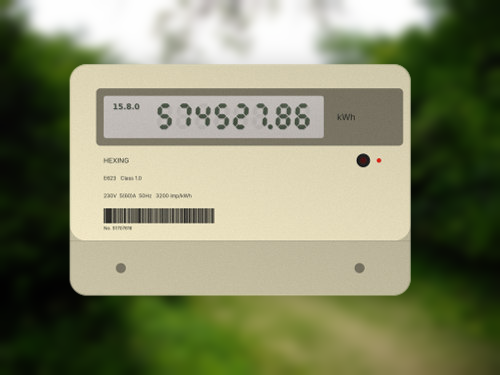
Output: 574527.86 kWh
